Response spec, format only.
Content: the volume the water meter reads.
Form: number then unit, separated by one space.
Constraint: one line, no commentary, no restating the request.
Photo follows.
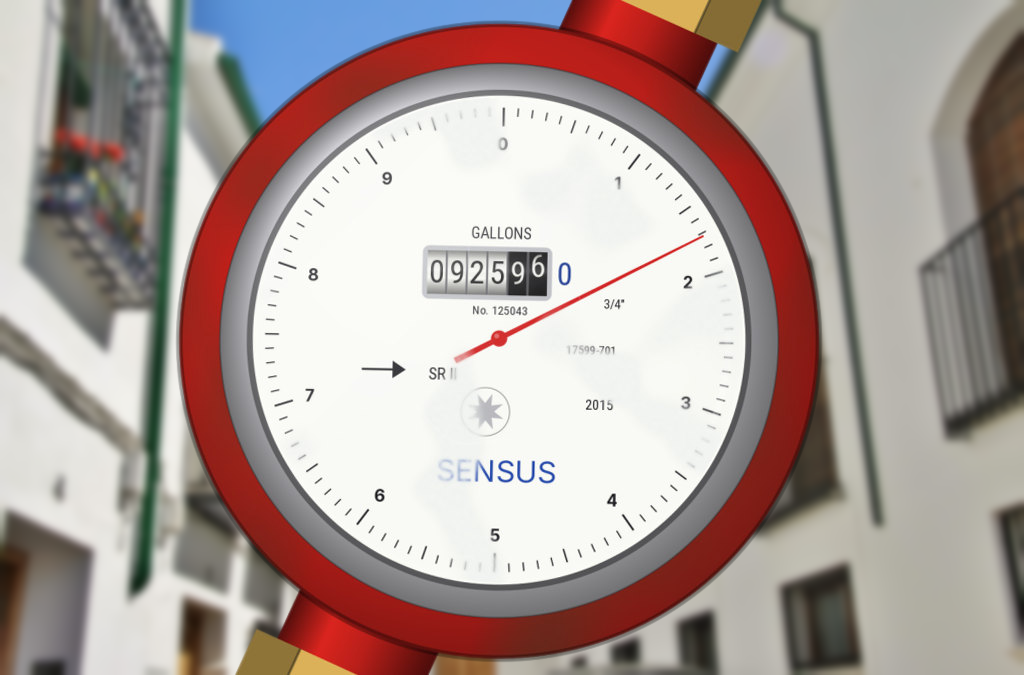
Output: 925961.7 gal
